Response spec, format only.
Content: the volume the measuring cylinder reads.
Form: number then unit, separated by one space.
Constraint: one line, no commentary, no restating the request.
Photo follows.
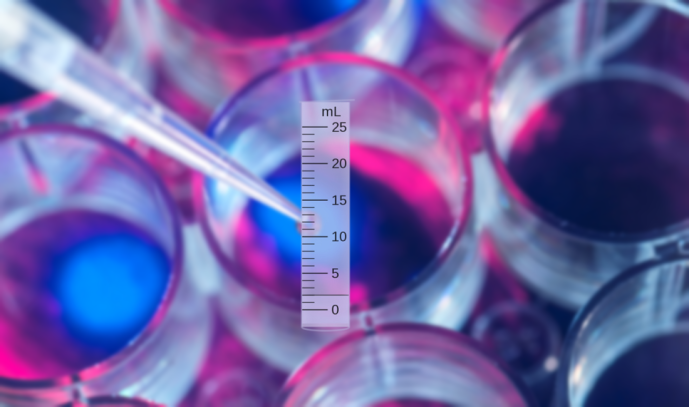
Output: 2 mL
